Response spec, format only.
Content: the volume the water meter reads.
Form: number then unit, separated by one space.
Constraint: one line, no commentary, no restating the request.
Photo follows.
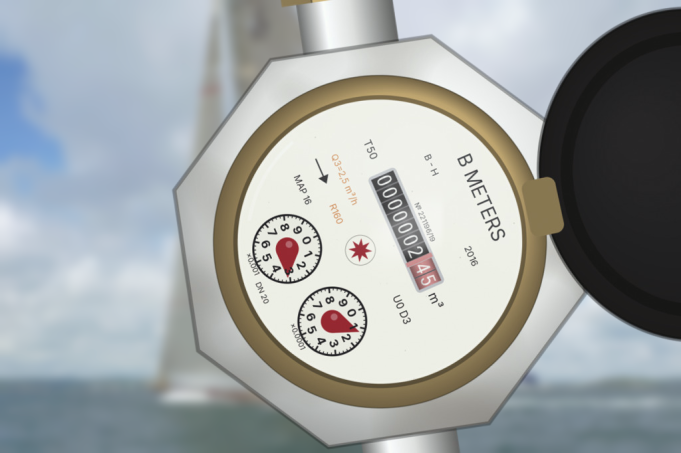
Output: 2.4531 m³
